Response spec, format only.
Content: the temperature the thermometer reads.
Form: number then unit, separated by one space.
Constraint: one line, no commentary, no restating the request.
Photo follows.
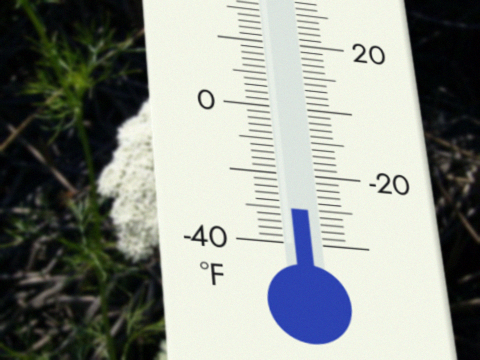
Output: -30 °F
